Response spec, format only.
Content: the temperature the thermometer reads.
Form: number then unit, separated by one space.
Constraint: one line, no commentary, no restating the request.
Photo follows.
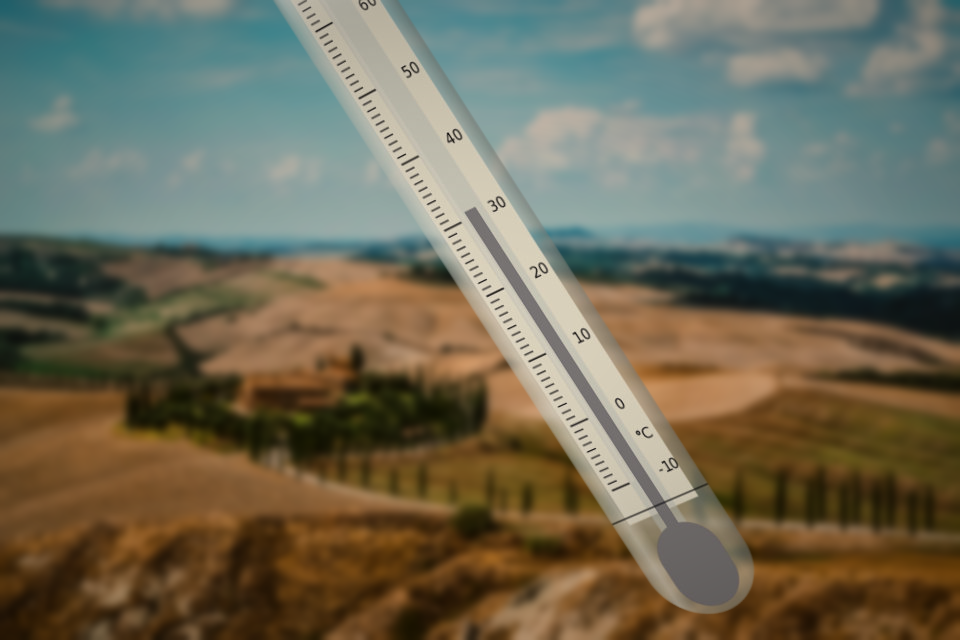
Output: 31 °C
